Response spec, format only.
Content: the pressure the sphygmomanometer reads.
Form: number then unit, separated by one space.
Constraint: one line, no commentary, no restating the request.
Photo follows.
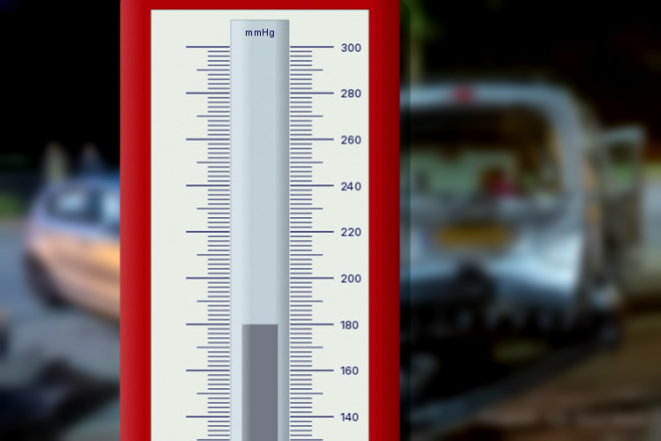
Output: 180 mmHg
